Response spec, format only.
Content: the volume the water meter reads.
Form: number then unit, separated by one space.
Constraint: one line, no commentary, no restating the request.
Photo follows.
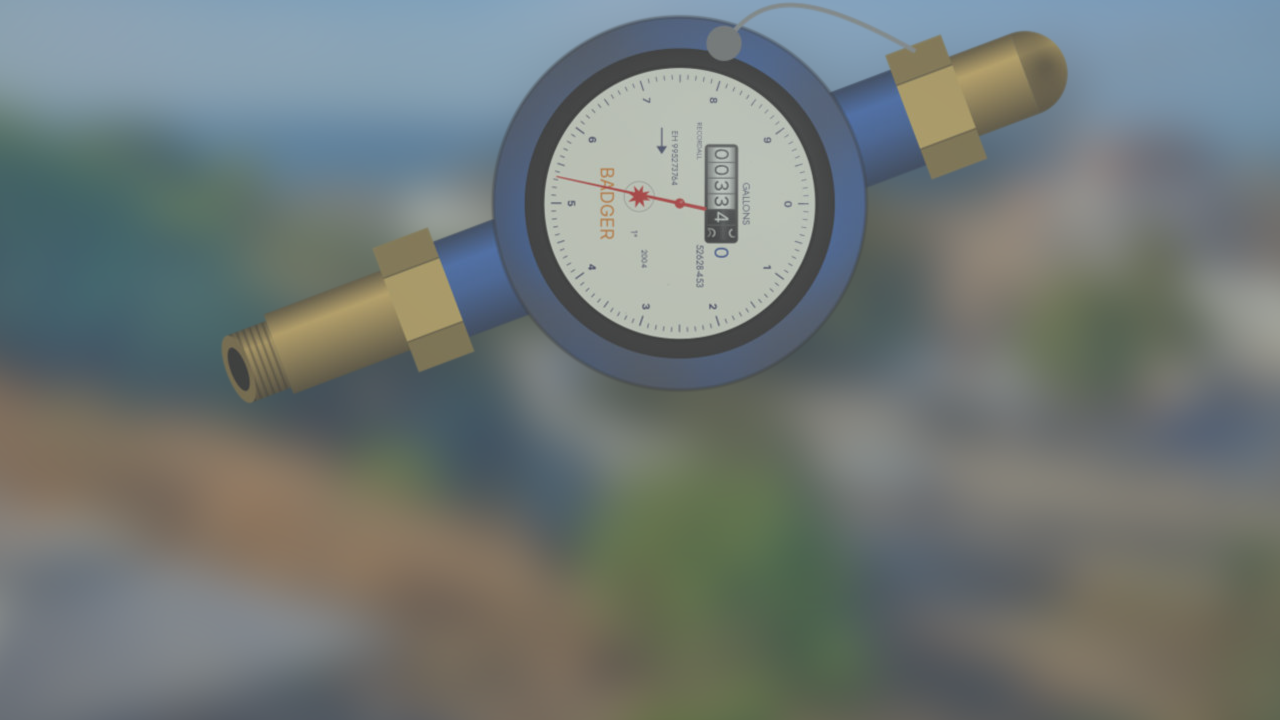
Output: 33455.3 gal
